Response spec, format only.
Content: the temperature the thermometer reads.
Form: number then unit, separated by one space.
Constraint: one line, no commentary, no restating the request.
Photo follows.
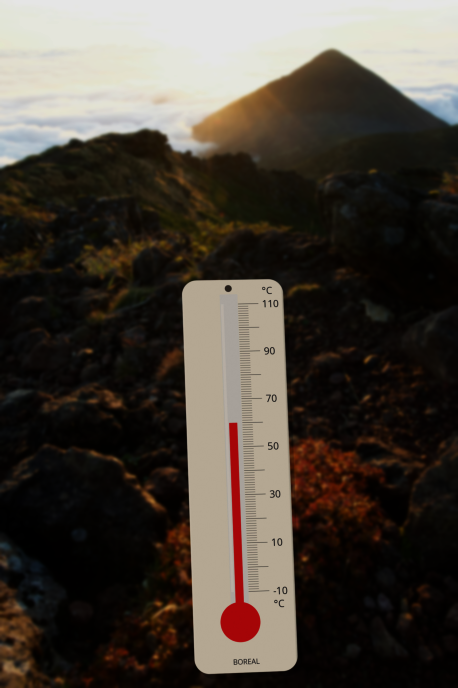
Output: 60 °C
